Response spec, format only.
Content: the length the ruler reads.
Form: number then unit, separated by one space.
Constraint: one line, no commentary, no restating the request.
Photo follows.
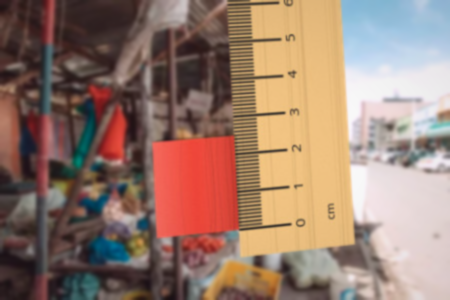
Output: 2.5 cm
